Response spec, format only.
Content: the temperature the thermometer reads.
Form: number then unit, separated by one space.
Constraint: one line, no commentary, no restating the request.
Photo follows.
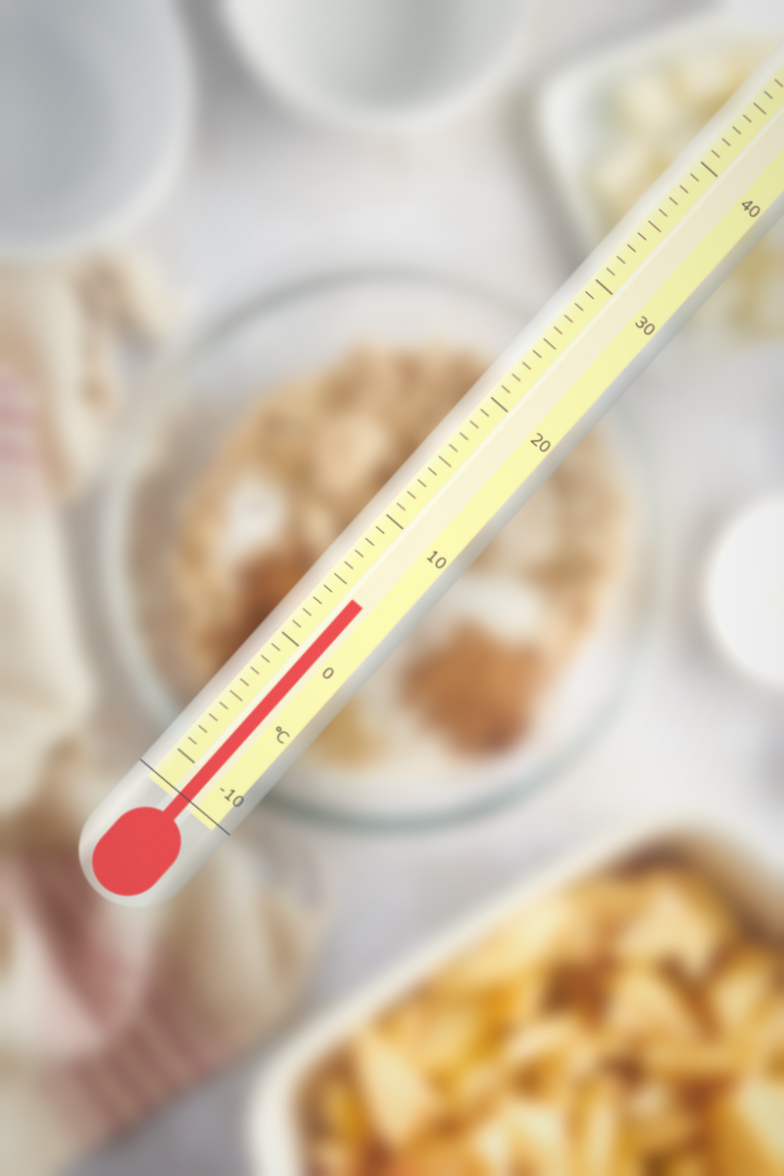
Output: 4.5 °C
